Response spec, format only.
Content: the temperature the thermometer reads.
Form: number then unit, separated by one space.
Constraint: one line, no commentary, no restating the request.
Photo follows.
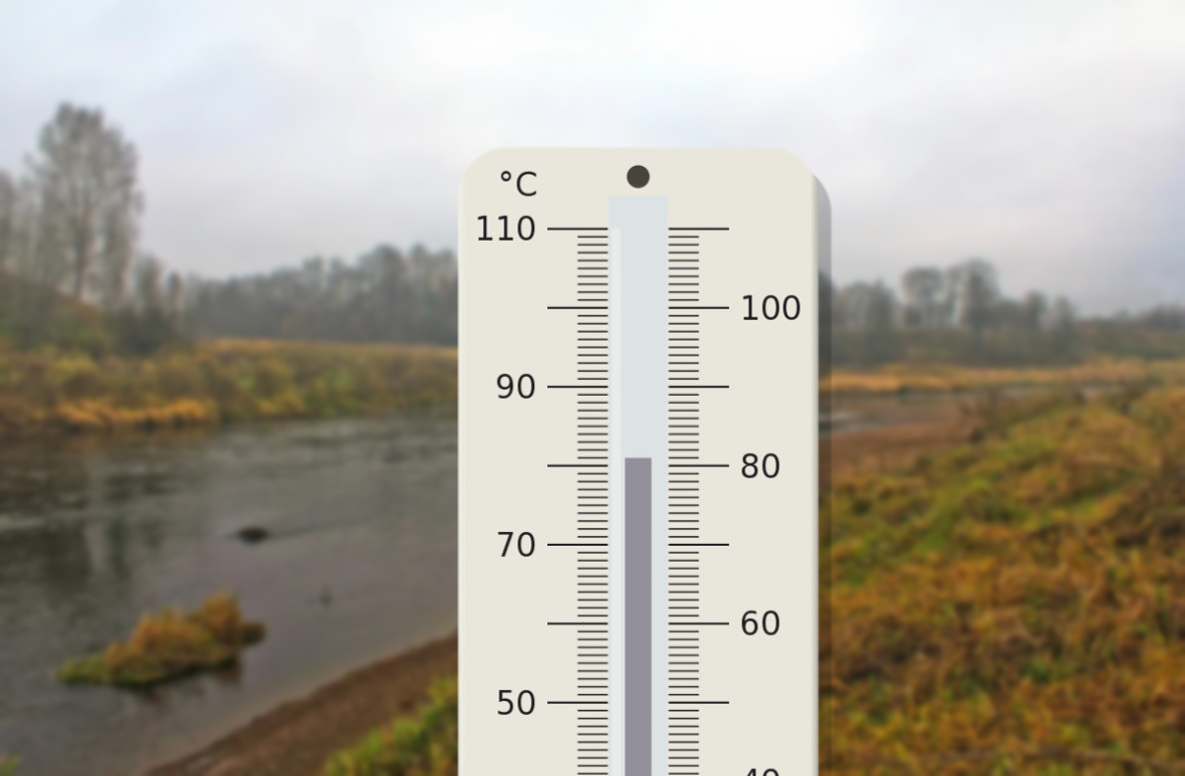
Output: 81 °C
